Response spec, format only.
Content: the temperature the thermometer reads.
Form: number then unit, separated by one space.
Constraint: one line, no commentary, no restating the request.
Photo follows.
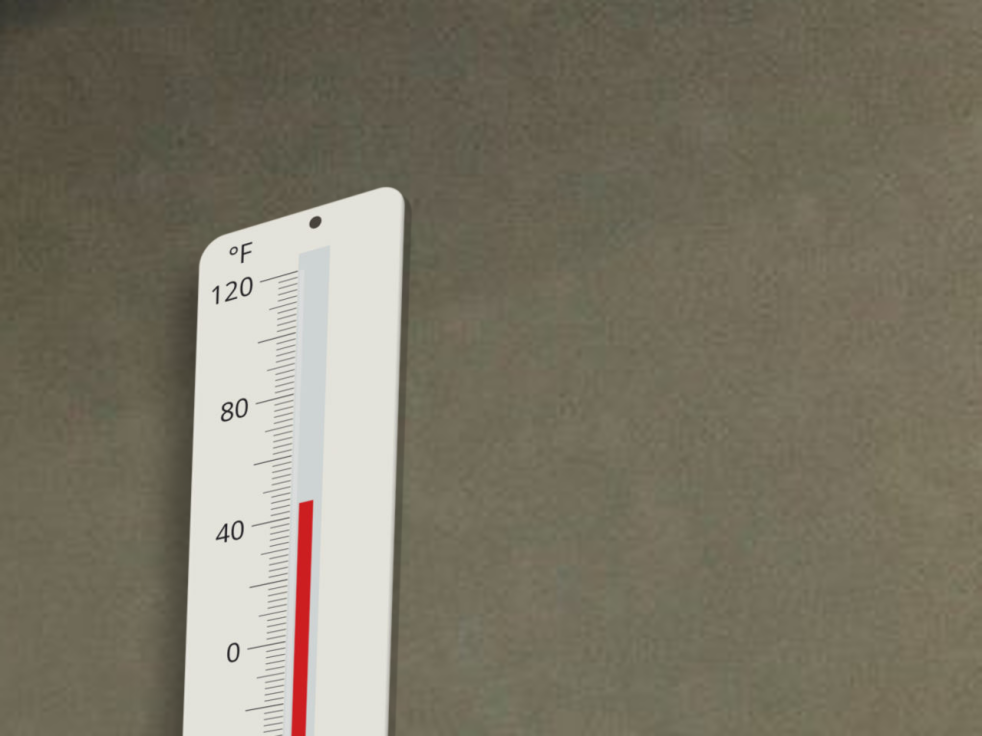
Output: 44 °F
